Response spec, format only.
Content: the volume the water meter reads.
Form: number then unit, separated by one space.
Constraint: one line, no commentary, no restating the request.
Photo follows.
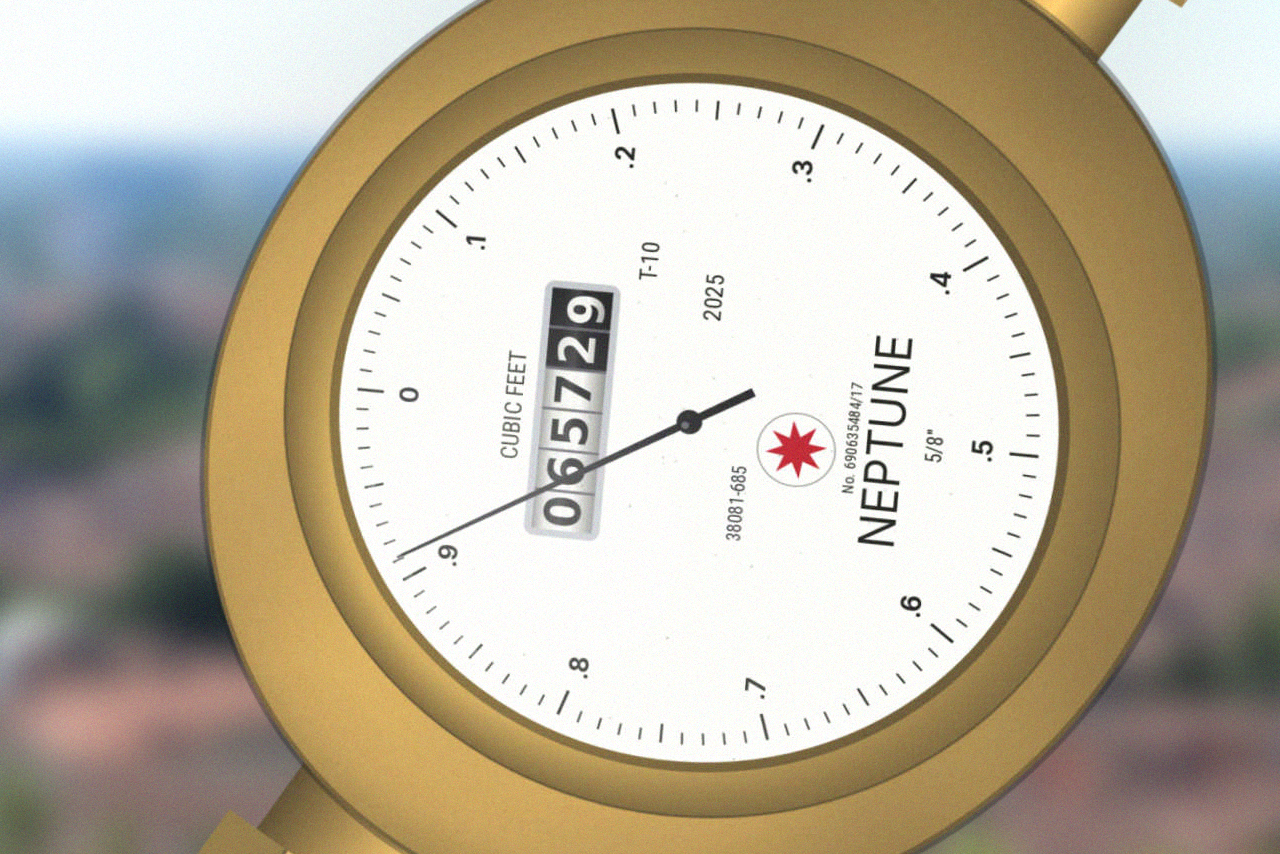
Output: 65728.91 ft³
